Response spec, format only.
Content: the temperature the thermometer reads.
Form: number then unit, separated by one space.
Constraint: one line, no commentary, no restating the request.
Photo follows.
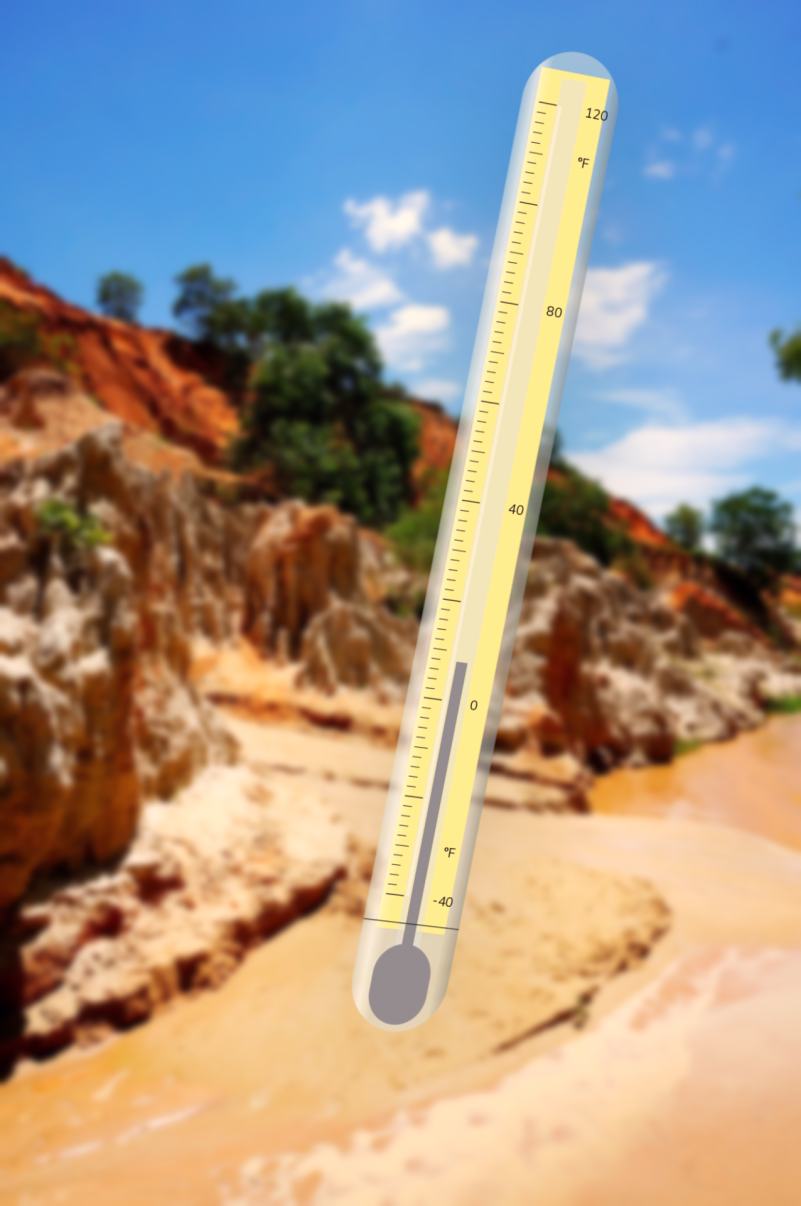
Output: 8 °F
